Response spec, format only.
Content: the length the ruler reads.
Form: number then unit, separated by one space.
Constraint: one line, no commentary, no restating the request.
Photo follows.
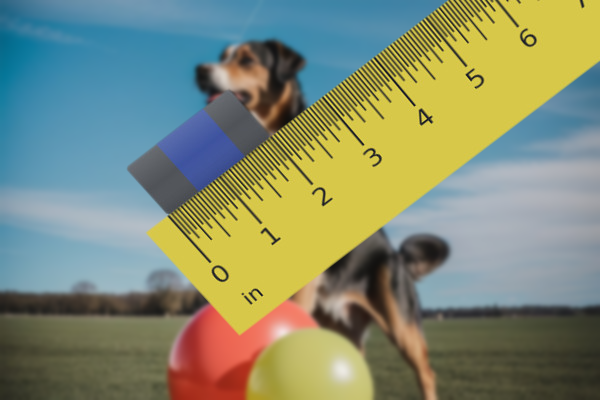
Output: 2 in
